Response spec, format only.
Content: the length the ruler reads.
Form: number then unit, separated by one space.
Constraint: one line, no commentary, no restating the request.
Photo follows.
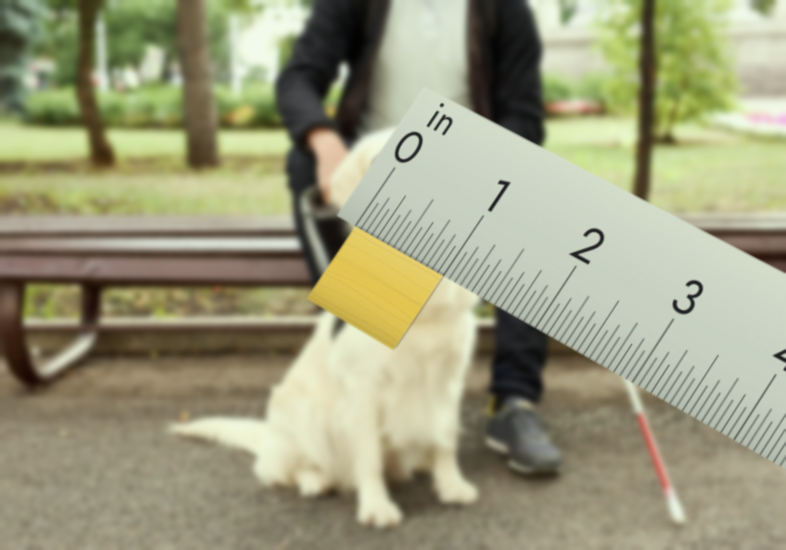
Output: 1 in
